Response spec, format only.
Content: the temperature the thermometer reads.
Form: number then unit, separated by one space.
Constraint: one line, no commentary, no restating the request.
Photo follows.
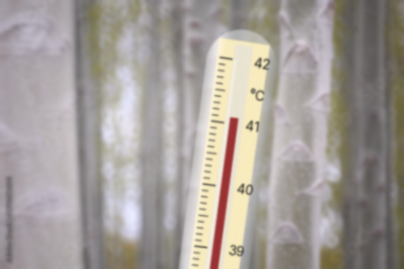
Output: 41.1 °C
